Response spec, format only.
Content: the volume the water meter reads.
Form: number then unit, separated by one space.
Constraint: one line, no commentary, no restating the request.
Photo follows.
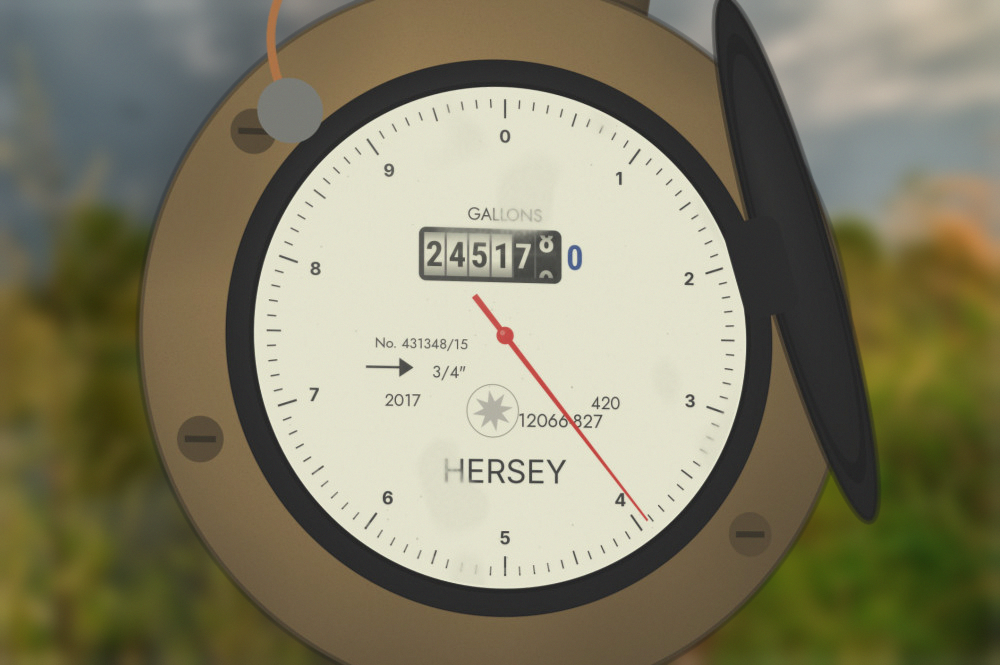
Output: 2451783.9 gal
